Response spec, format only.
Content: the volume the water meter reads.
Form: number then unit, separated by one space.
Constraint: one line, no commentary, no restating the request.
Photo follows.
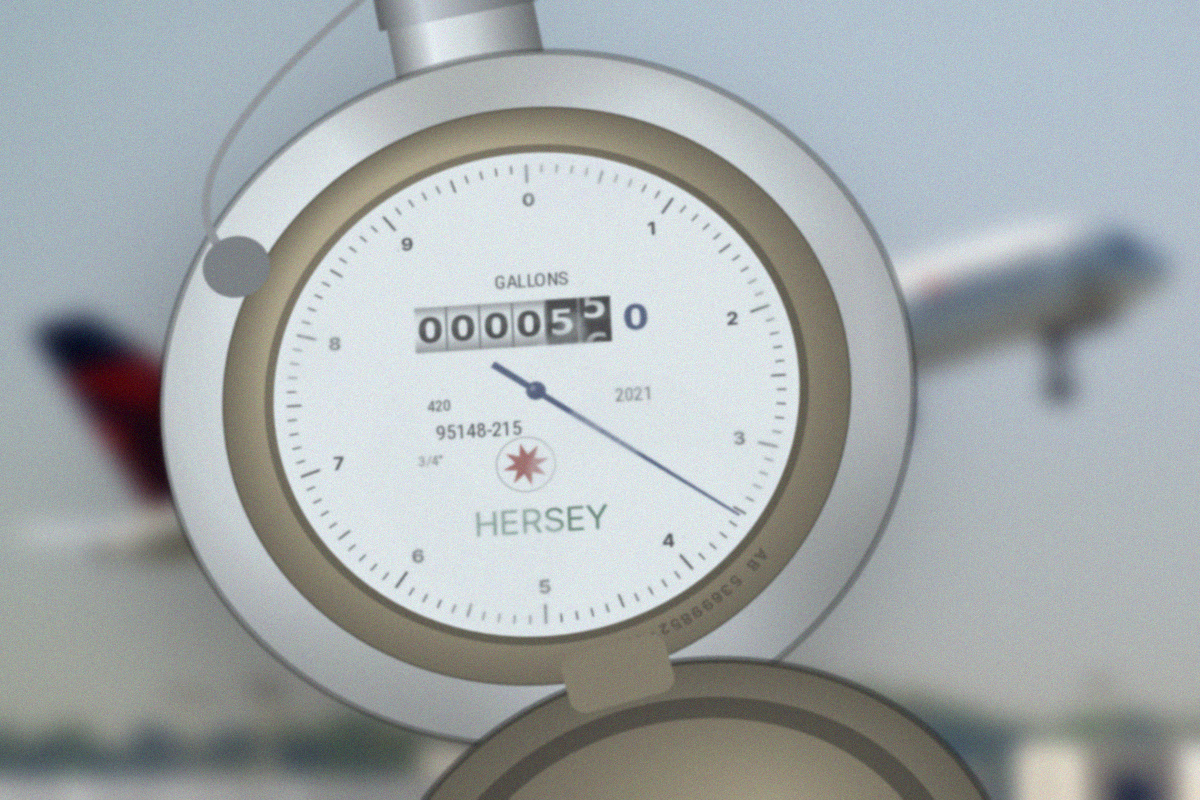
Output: 553.5 gal
